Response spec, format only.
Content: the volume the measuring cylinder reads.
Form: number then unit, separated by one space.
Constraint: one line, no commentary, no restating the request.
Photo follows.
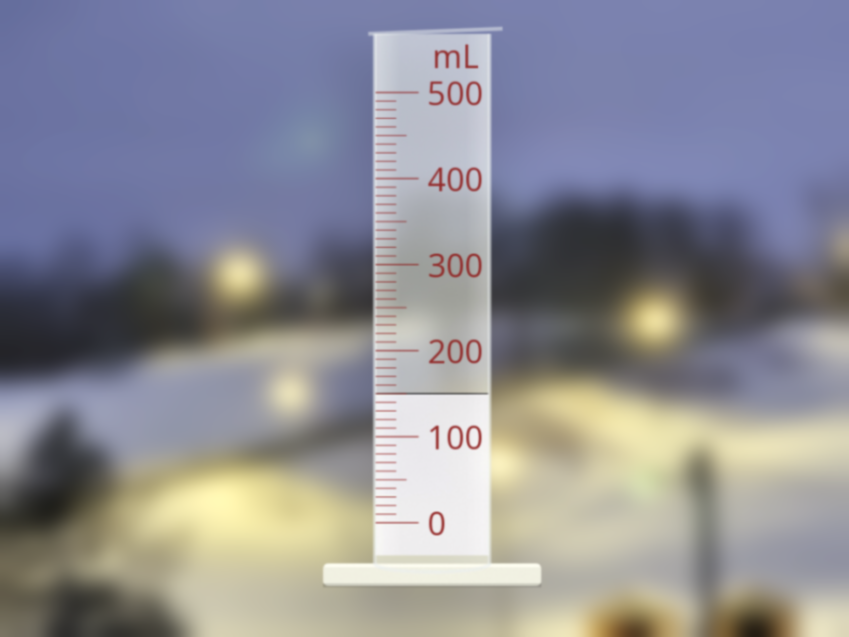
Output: 150 mL
